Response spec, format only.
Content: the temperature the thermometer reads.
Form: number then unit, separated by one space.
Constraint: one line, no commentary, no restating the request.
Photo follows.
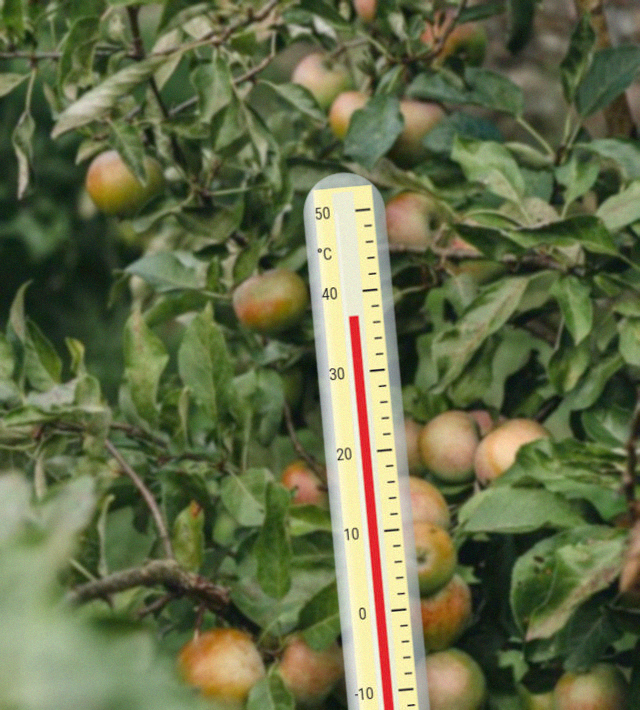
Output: 37 °C
